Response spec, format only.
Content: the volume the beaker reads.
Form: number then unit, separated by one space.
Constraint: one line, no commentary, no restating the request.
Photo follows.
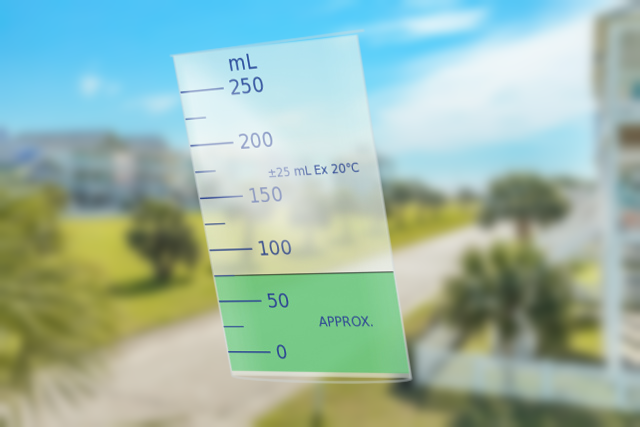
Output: 75 mL
